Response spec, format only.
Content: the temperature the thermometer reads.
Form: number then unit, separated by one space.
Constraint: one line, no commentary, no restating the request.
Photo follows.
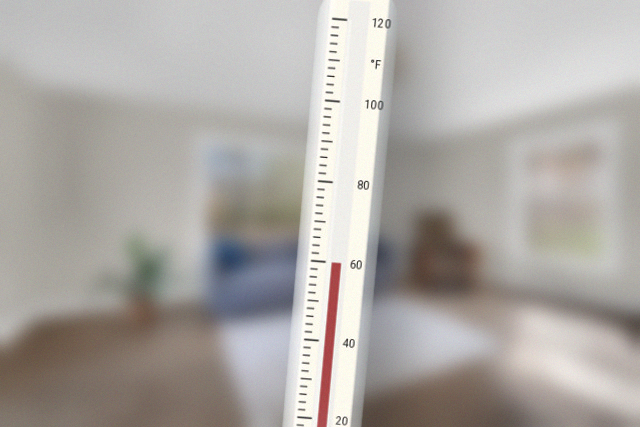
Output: 60 °F
